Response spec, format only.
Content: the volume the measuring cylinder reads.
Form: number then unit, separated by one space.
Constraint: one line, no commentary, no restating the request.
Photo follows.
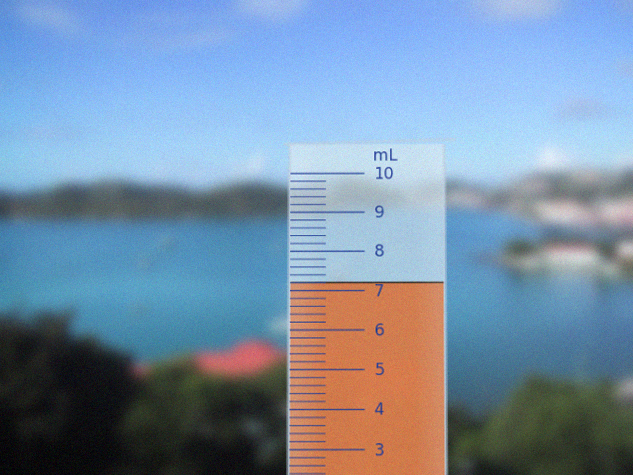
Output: 7.2 mL
